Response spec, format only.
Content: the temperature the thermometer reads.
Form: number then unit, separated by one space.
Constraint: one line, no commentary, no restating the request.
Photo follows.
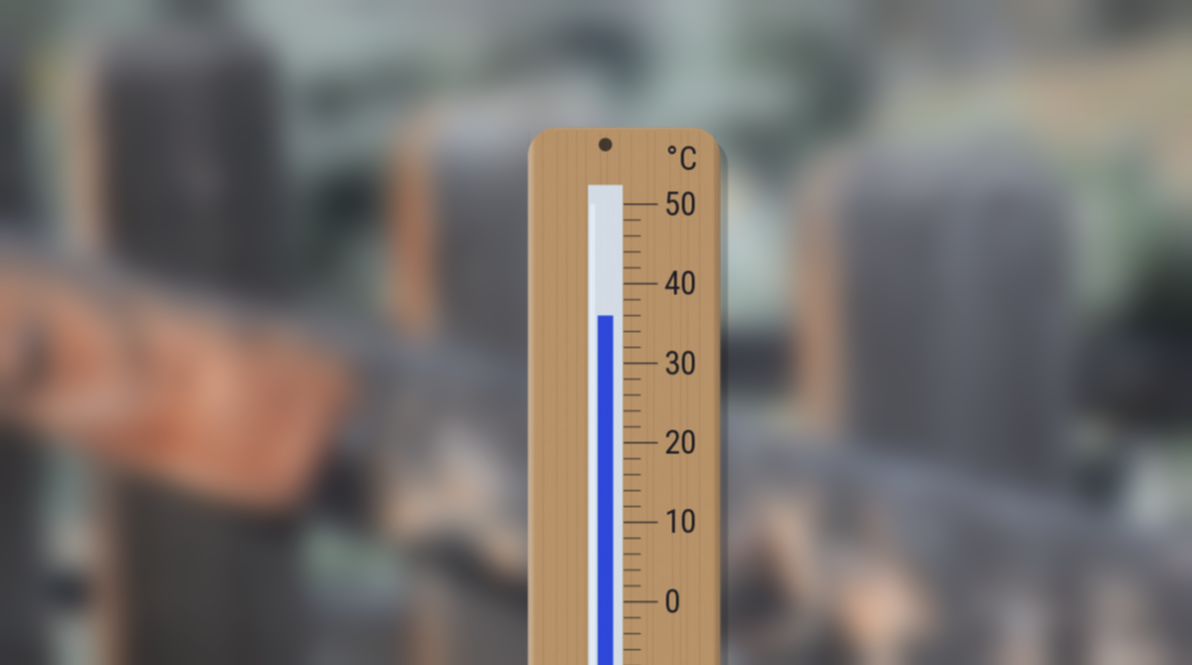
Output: 36 °C
